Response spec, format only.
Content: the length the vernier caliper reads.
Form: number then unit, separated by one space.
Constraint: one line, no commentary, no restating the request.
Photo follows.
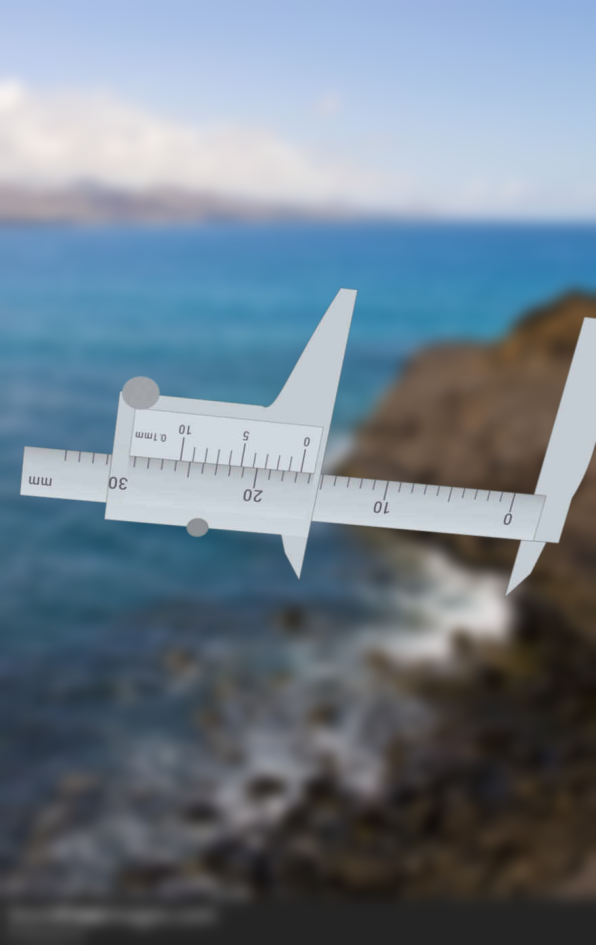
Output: 16.7 mm
